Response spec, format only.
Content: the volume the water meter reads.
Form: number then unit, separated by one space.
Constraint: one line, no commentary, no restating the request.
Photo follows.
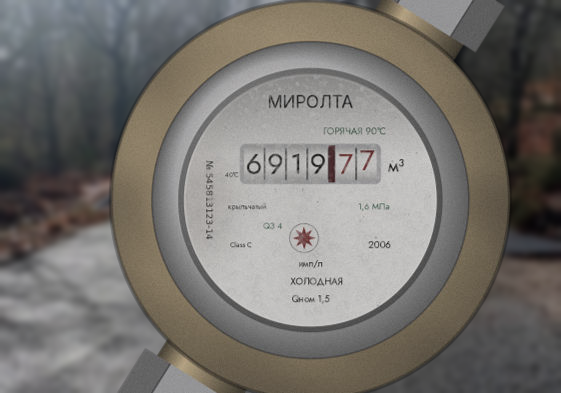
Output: 6919.77 m³
